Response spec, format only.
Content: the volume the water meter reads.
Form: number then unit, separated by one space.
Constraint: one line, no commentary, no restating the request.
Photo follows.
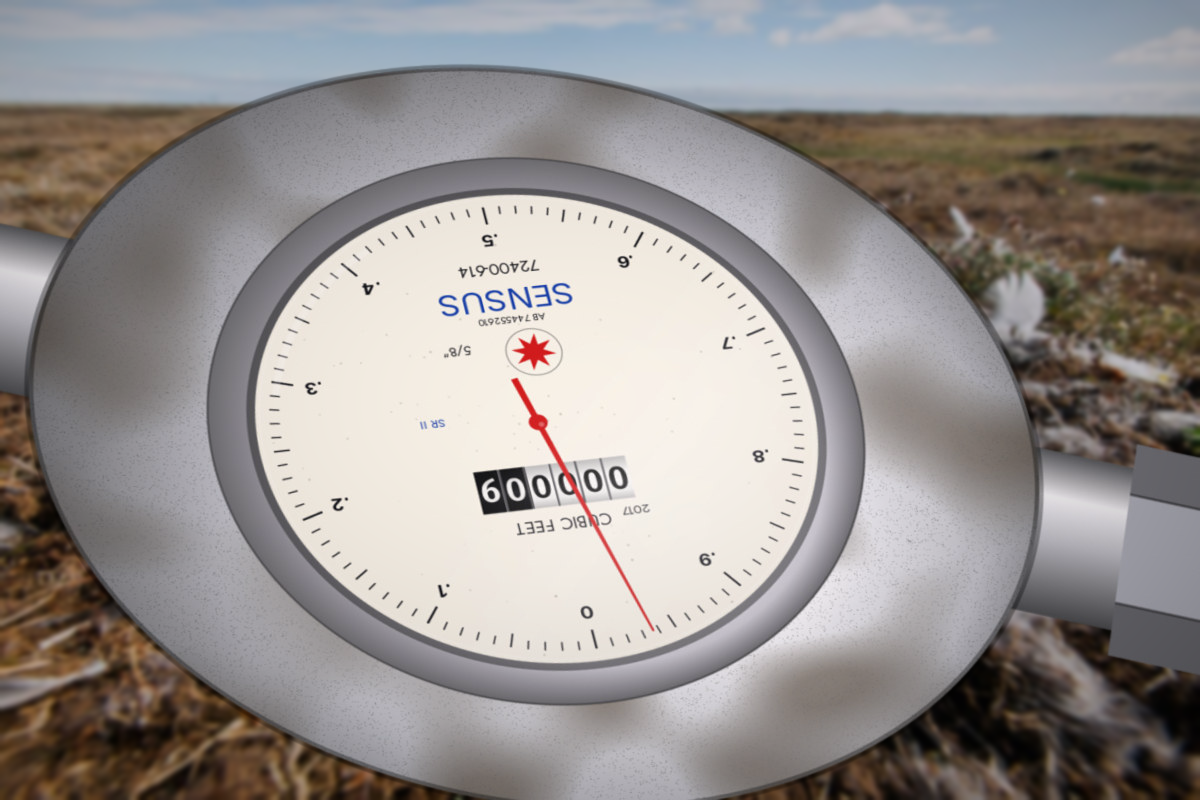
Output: 8.96 ft³
